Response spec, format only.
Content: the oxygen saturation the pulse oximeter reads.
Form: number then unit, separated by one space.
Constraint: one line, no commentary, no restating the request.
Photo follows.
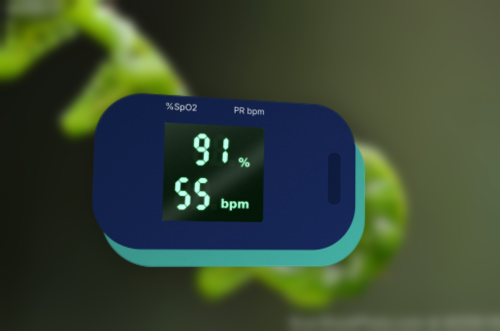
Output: 91 %
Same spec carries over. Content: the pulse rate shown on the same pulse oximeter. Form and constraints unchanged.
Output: 55 bpm
